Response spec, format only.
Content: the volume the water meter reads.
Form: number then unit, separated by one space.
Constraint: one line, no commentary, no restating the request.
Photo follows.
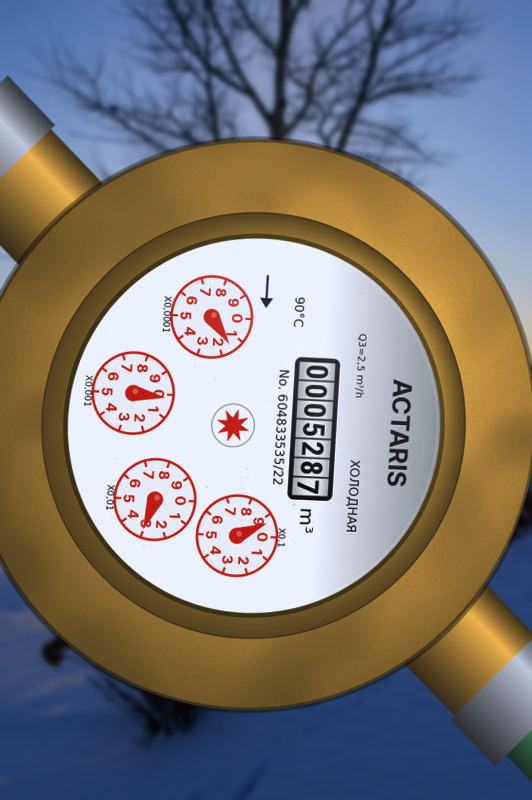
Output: 5286.9301 m³
